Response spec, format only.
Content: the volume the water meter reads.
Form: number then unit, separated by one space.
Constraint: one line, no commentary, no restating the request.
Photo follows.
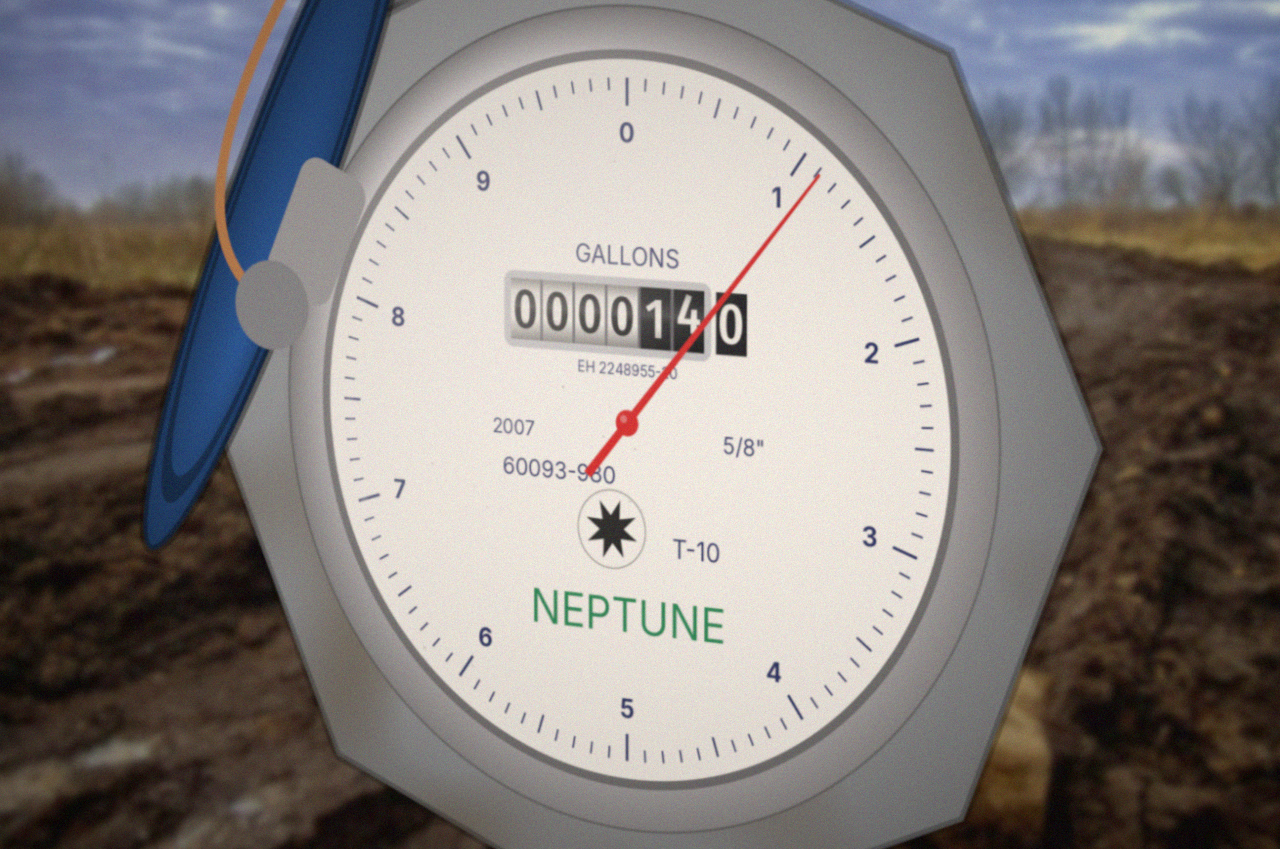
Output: 141.1 gal
